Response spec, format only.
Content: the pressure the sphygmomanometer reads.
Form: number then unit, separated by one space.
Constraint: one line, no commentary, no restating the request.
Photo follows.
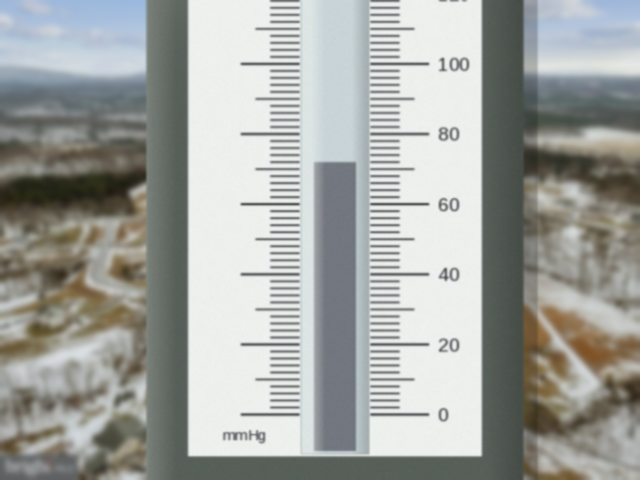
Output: 72 mmHg
